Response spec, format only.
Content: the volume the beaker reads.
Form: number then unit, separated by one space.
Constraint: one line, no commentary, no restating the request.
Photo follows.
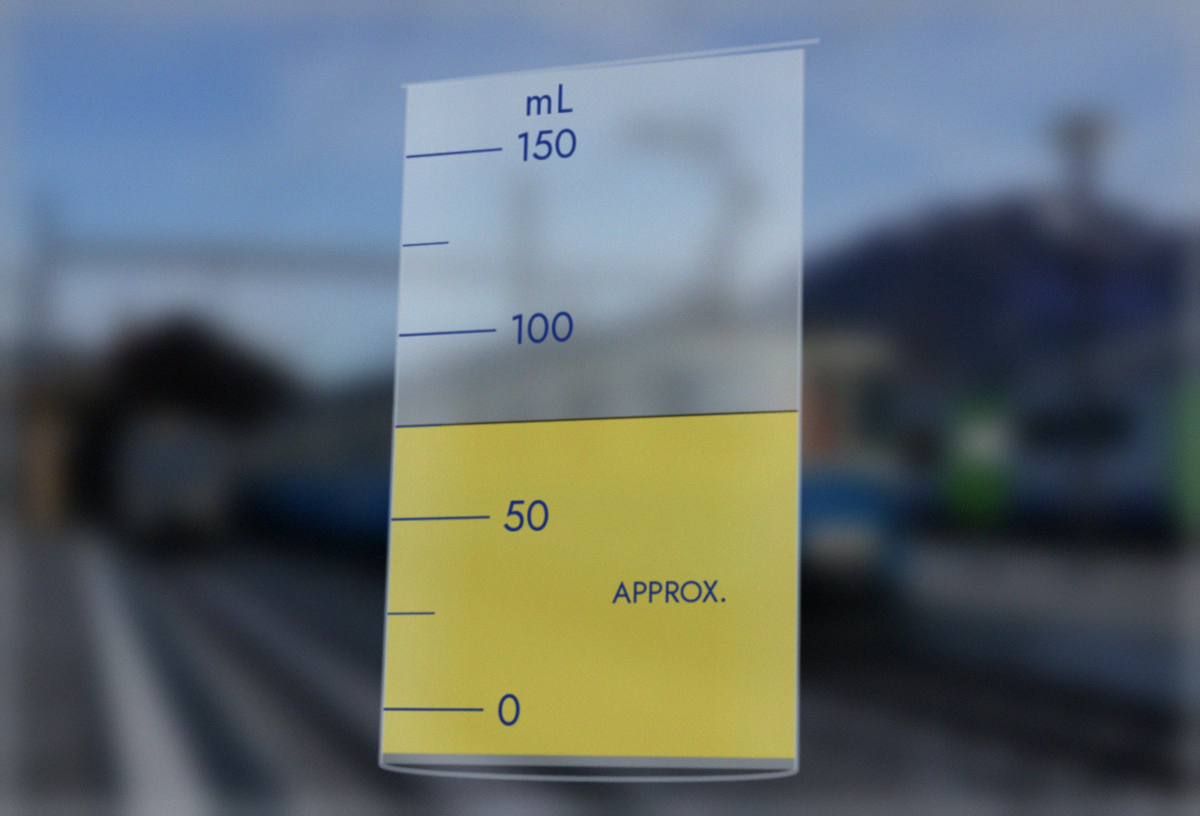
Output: 75 mL
